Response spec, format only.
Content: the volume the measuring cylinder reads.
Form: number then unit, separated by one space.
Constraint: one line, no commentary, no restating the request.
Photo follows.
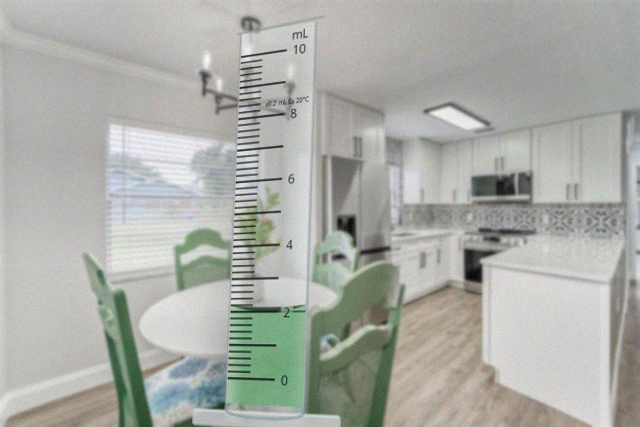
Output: 2 mL
